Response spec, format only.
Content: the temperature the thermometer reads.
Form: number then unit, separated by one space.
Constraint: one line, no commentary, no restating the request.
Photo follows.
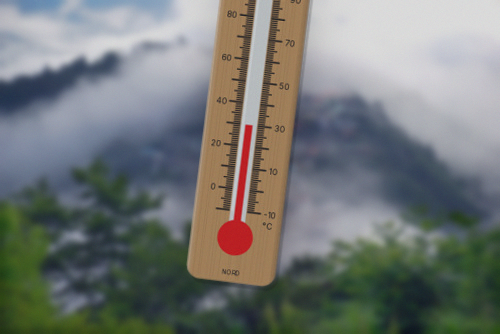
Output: 30 °C
